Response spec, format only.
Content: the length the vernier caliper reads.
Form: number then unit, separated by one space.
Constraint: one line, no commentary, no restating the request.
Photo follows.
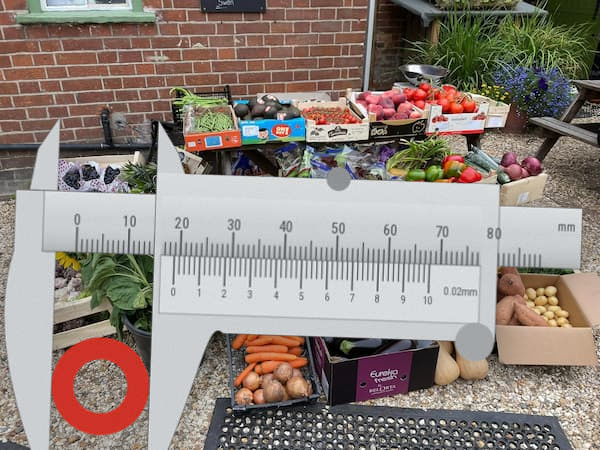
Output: 18.8 mm
